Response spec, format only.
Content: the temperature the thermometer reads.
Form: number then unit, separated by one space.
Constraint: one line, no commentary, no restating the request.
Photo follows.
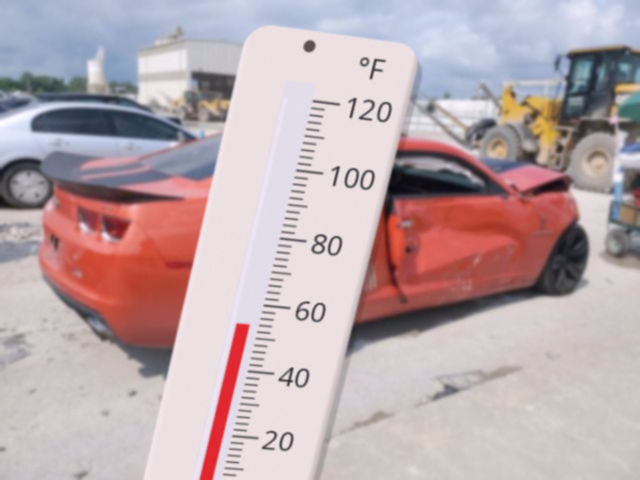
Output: 54 °F
